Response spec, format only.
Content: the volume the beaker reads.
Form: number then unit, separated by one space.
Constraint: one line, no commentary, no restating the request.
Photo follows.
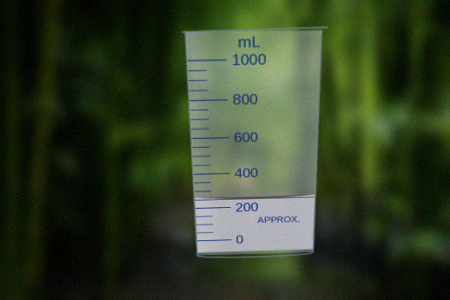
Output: 250 mL
